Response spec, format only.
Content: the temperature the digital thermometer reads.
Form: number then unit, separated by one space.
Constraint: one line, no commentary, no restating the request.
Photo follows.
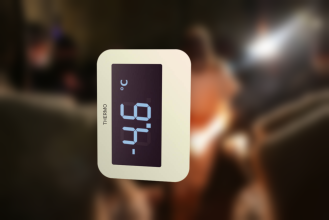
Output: -4.6 °C
